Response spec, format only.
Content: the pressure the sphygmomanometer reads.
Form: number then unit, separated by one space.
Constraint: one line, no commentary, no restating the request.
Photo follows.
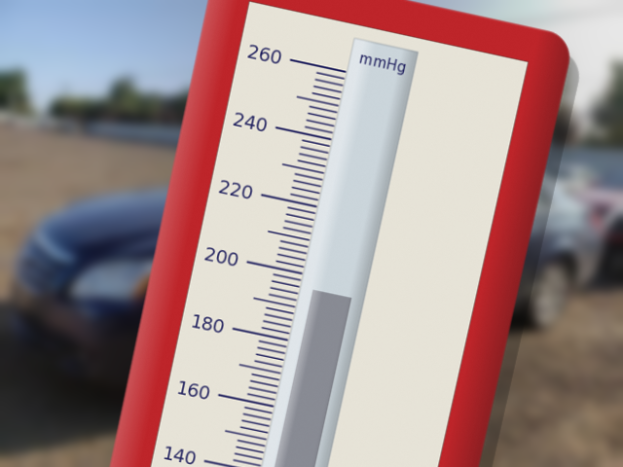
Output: 196 mmHg
